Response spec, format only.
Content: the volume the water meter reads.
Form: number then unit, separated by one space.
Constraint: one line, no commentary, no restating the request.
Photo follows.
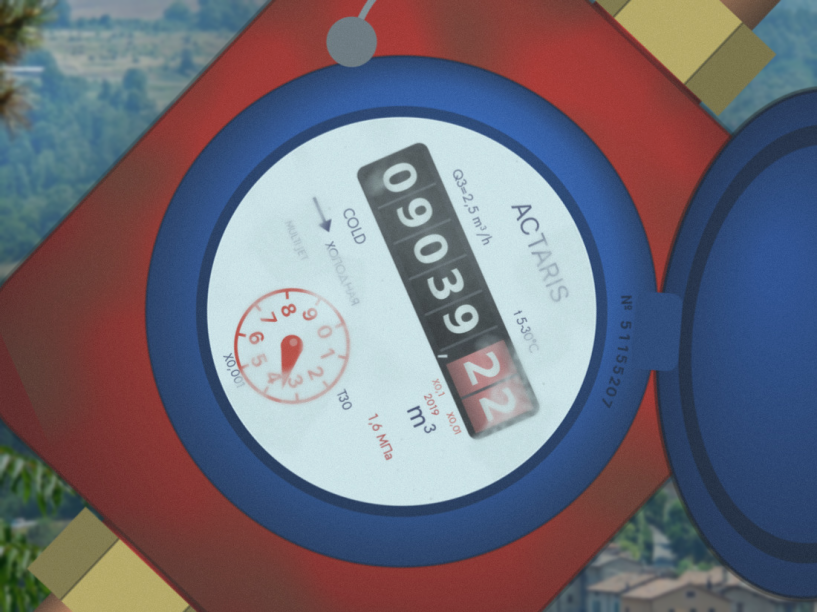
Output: 9039.223 m³
